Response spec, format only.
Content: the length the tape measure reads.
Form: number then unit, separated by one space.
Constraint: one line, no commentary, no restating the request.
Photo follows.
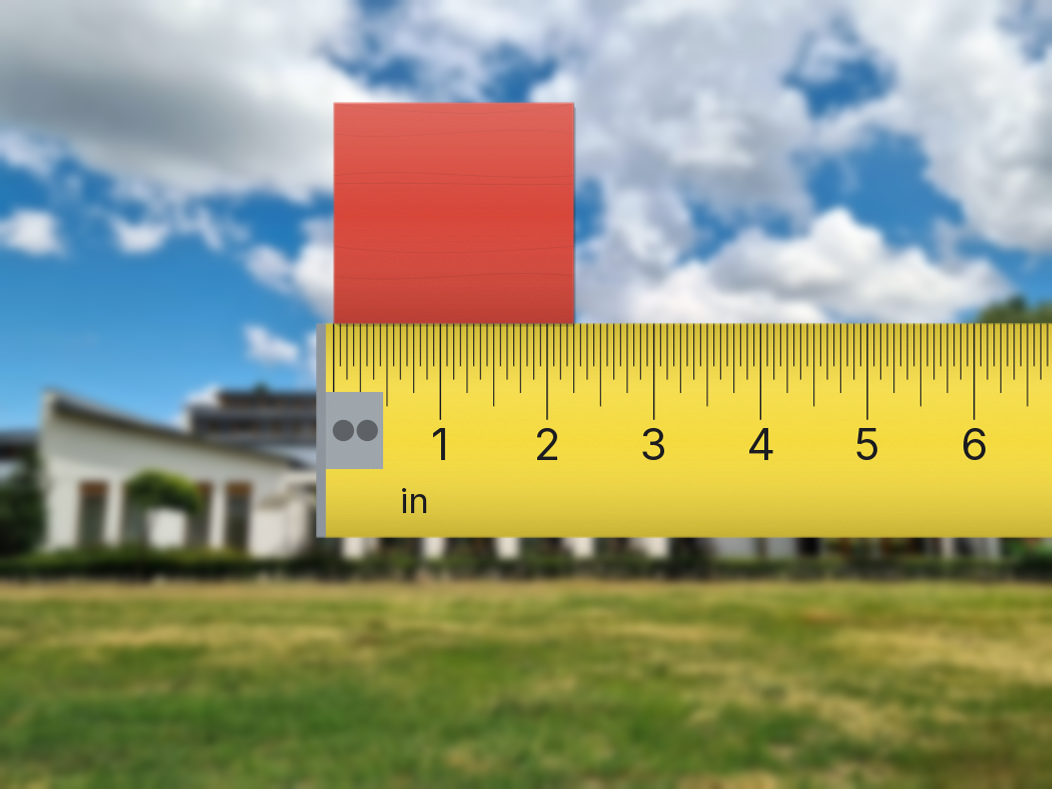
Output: 2.25 in
